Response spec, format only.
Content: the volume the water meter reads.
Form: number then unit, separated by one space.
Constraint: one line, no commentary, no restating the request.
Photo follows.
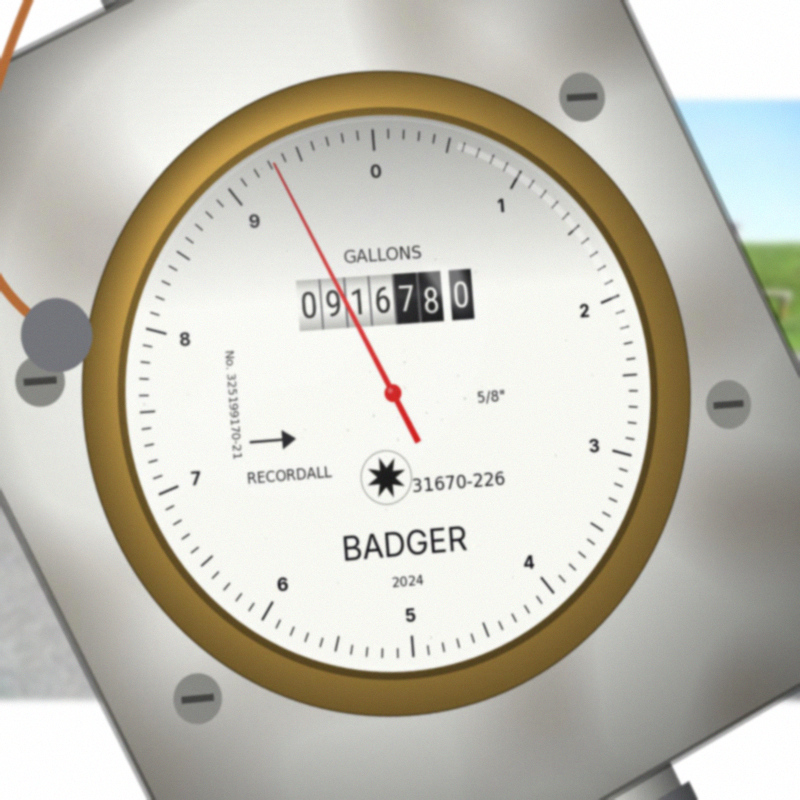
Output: 916779.3 gal
